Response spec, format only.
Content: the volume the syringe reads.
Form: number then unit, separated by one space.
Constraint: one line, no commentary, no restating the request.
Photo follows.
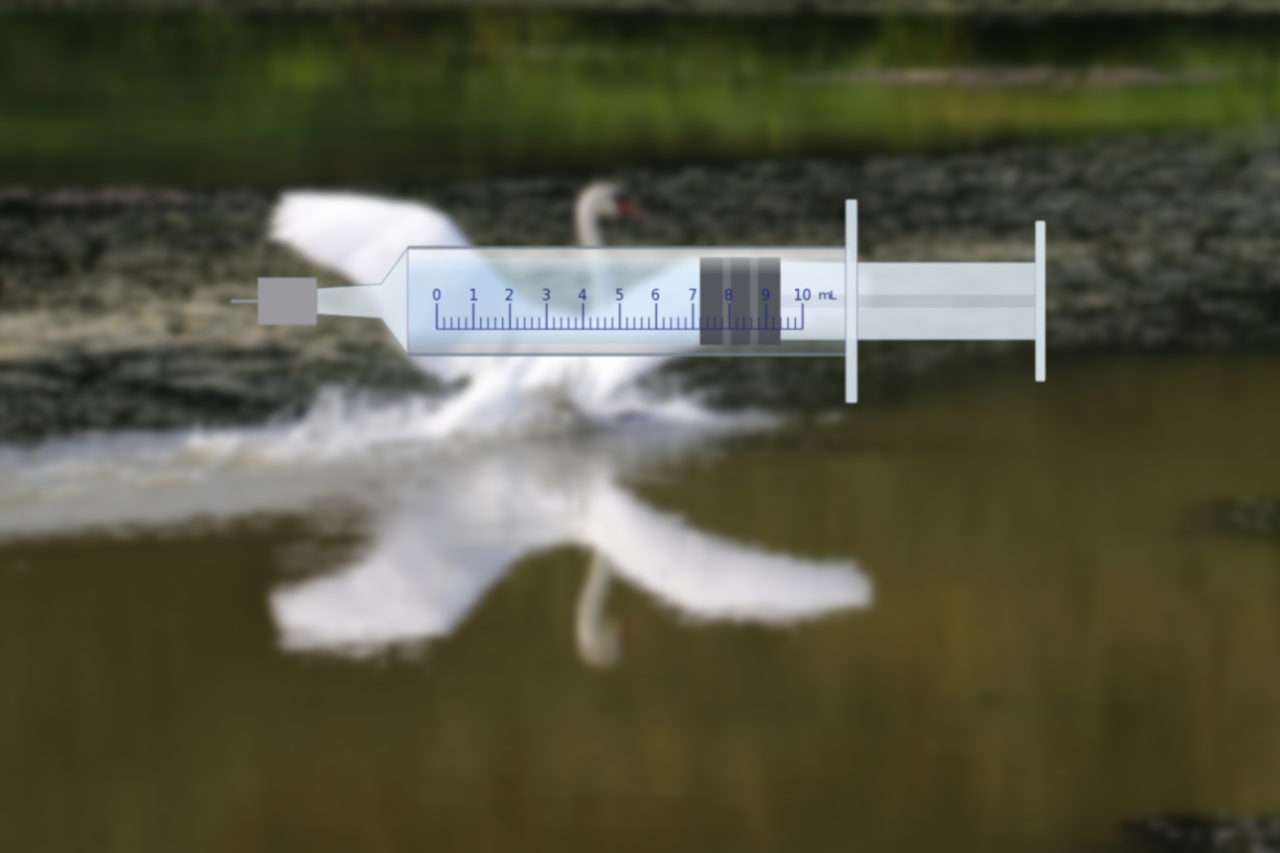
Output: 7.2 mL
